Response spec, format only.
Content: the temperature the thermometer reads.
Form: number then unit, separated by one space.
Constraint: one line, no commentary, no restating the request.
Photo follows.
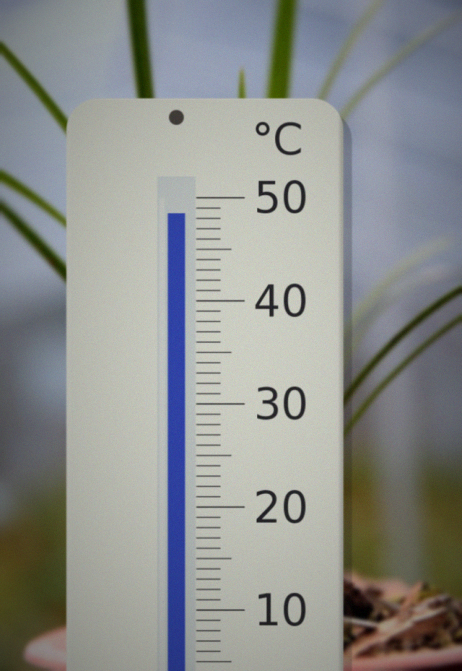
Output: 48.5 °C
